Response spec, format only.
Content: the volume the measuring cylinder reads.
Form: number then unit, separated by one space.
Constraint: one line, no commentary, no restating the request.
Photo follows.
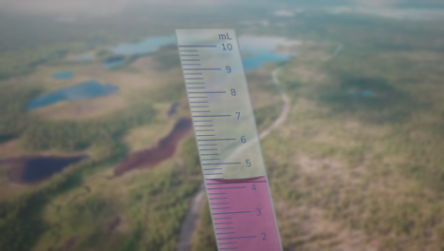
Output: 4.2 mL
